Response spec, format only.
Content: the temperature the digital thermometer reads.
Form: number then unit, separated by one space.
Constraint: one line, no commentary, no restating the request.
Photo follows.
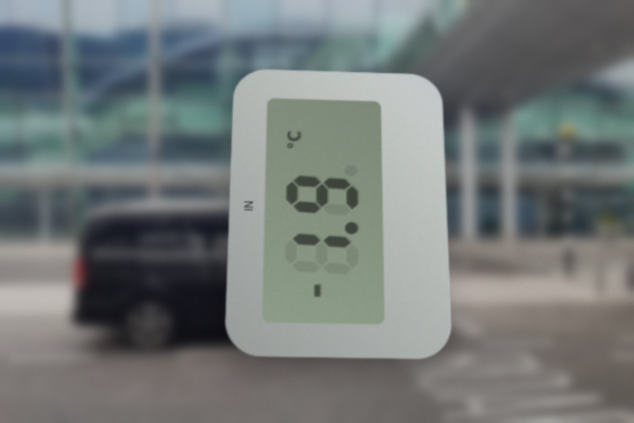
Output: -1.9 °C
